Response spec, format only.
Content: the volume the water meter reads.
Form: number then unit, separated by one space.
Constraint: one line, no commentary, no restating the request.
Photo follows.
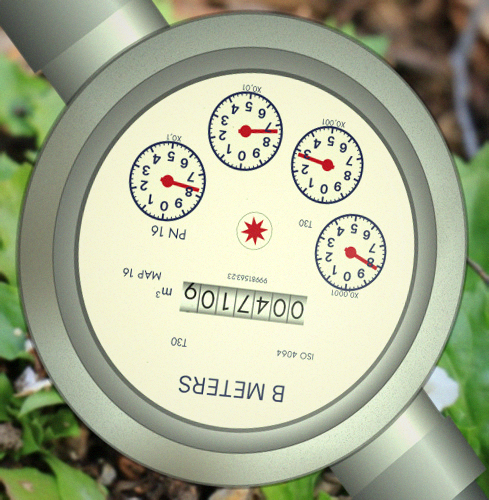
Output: 47108.7728 m³
